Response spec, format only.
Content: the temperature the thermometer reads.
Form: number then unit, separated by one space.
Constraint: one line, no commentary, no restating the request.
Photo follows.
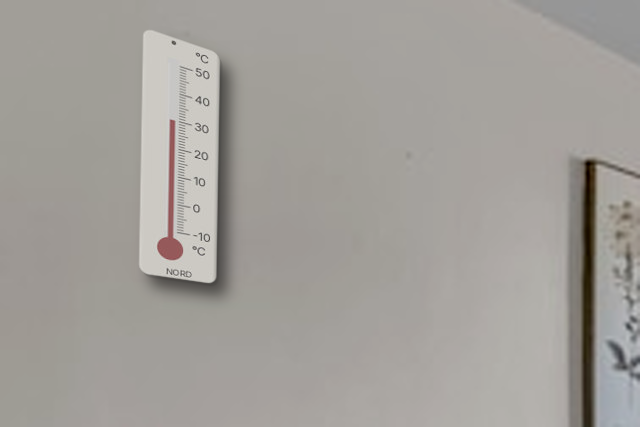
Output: 30 °C
